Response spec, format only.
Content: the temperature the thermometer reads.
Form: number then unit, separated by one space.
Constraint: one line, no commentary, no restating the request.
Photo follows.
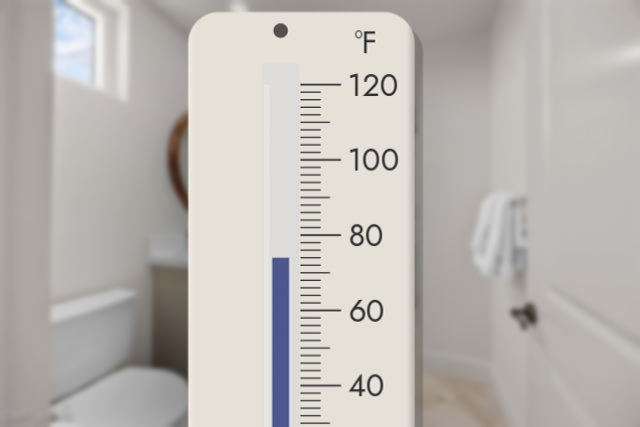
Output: 74 °F
